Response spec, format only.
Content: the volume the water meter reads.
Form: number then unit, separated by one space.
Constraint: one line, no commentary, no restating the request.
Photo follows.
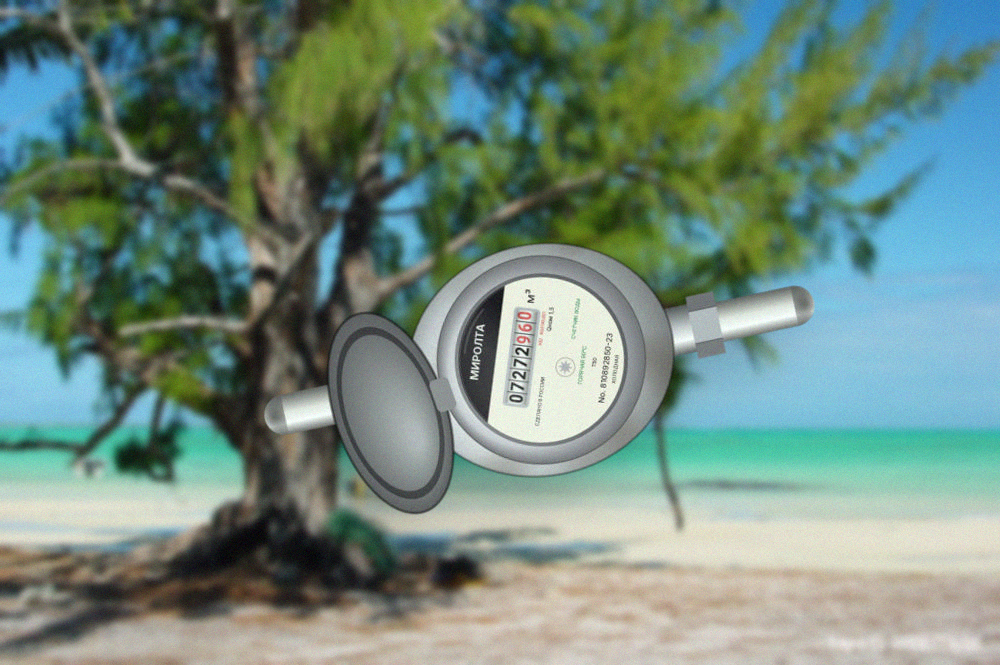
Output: 7272.960 m³
